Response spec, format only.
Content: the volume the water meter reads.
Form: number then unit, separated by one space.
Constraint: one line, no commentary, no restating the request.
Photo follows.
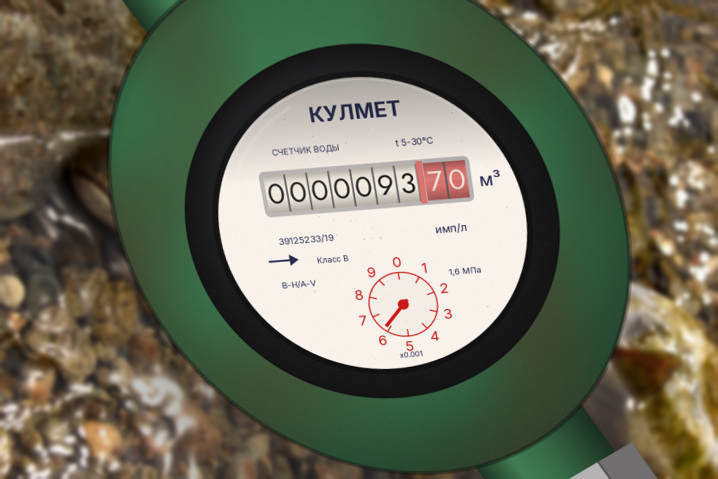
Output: 93.706 m³
